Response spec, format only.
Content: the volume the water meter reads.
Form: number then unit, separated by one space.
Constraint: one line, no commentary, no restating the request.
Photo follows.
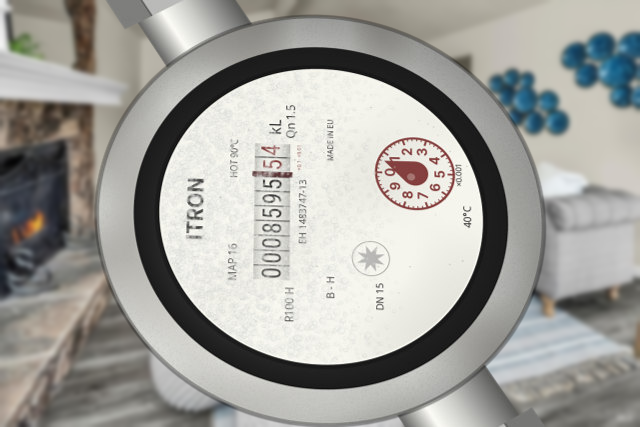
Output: 8595.540 kL
